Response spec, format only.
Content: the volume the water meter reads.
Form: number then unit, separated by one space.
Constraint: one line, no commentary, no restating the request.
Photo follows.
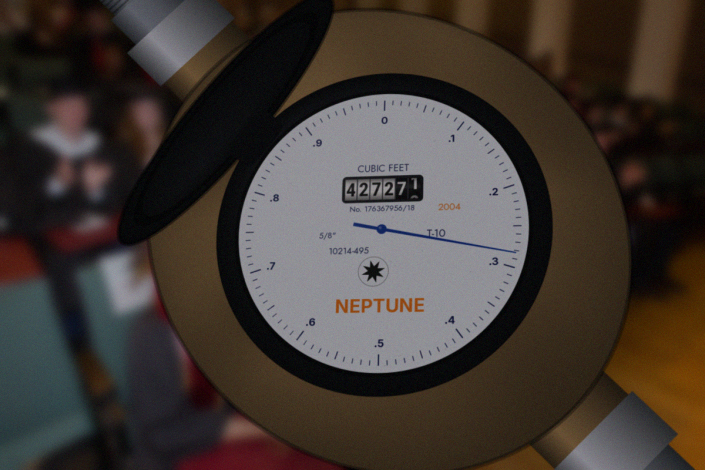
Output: 427271.28 ft³
